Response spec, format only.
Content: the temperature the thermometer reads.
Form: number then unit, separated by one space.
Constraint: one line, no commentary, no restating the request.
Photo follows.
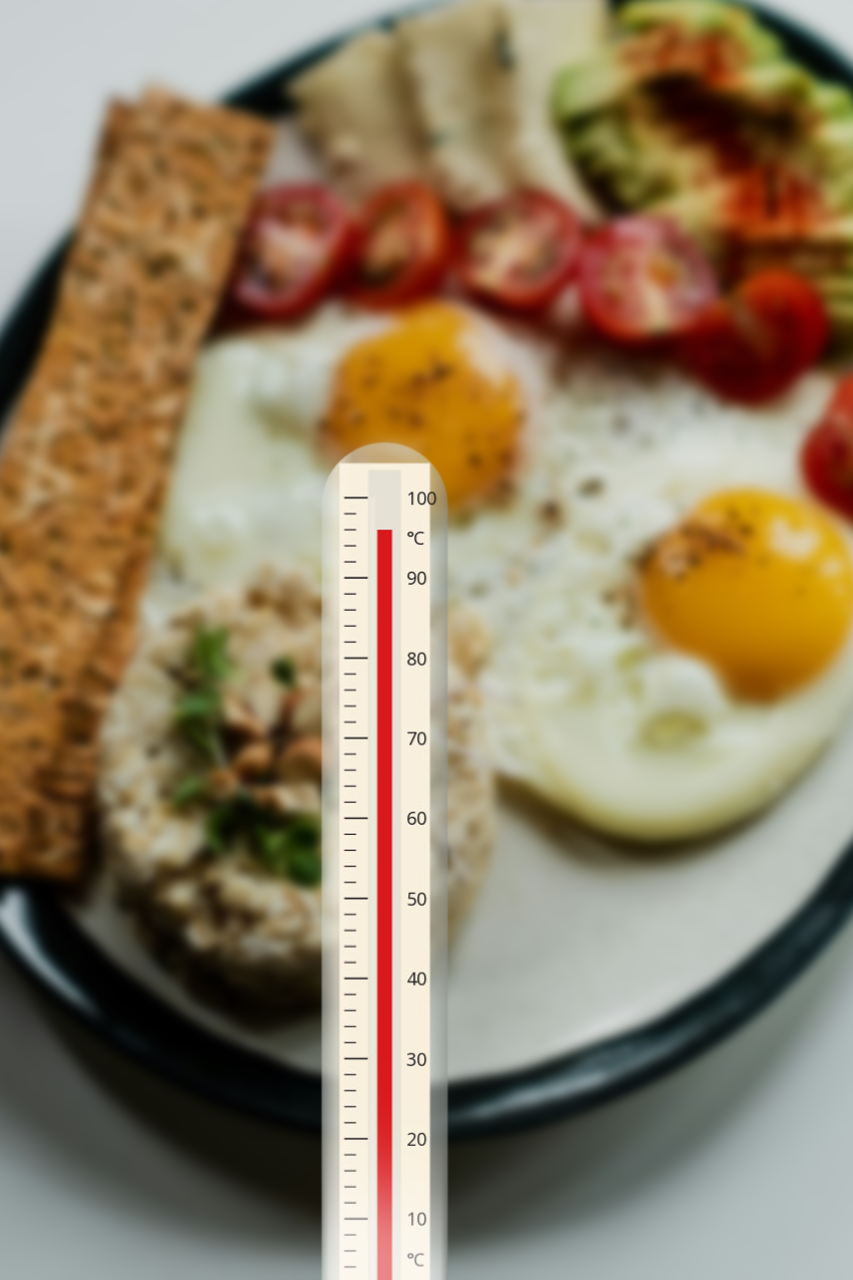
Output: 96 °C
